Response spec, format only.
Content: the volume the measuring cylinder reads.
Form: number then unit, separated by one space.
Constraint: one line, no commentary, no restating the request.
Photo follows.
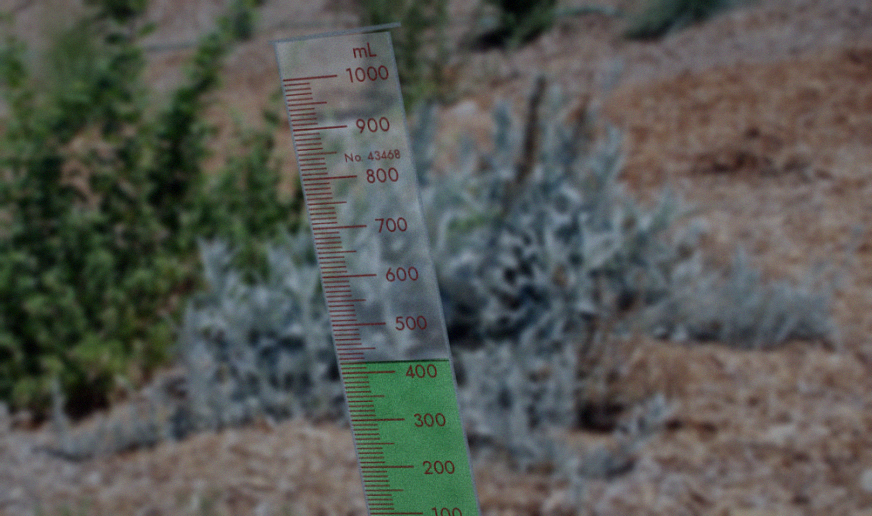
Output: 420 mL
